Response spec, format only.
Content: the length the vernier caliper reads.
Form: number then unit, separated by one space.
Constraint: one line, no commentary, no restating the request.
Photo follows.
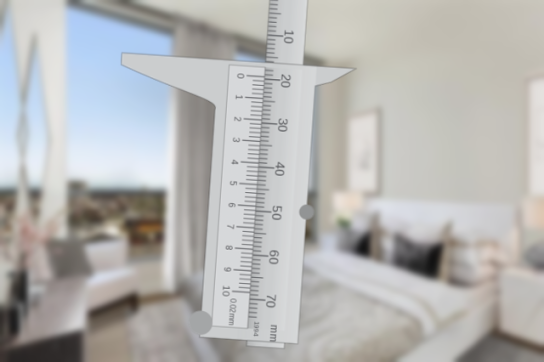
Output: 19.5 mm
